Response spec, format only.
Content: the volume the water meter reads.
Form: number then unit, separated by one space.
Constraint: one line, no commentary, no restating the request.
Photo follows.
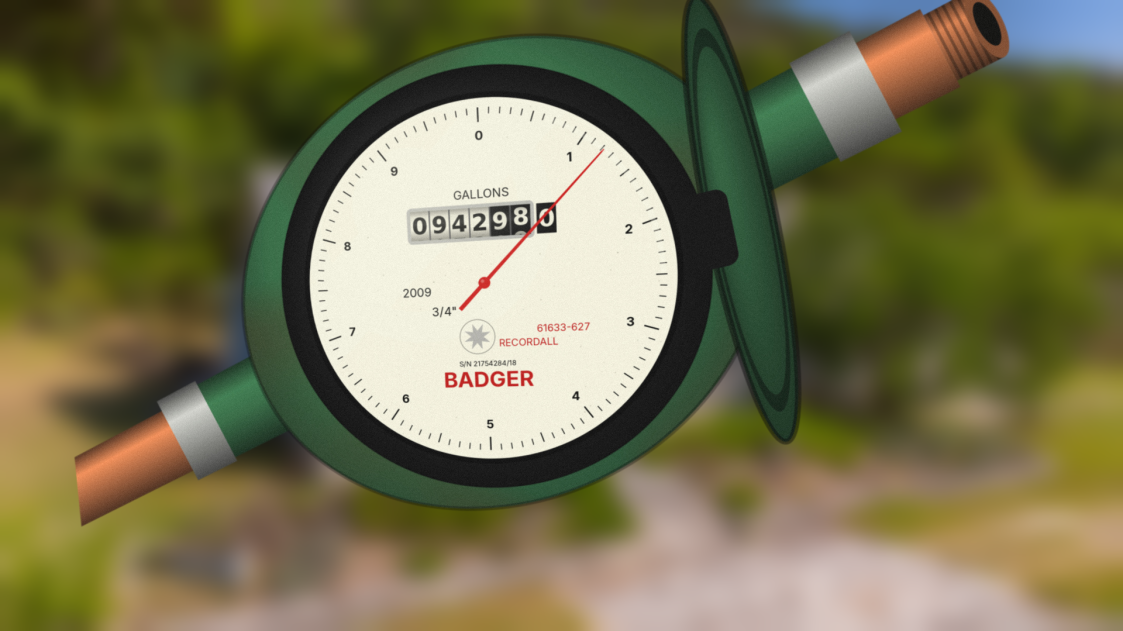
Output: 942981.2 gal
